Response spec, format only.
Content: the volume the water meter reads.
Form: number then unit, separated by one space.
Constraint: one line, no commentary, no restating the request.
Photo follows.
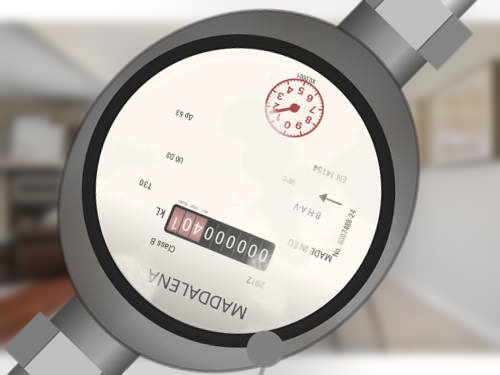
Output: 0.4011 kL
